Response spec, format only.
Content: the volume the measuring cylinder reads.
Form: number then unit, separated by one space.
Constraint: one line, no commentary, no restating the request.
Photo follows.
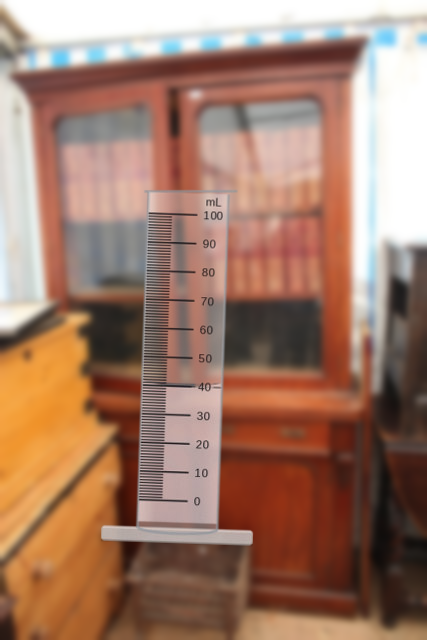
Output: 40 mL
